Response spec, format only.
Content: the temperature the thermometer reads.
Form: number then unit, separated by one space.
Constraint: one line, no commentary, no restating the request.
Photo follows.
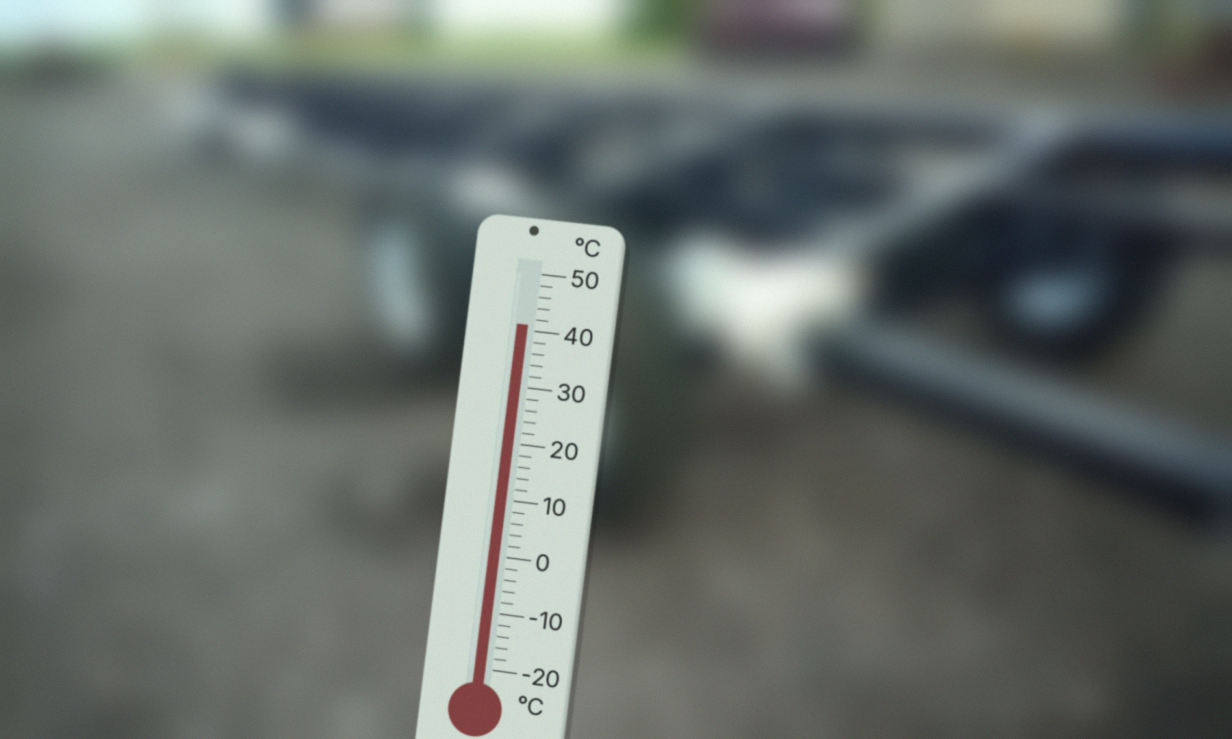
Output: 41 °C
